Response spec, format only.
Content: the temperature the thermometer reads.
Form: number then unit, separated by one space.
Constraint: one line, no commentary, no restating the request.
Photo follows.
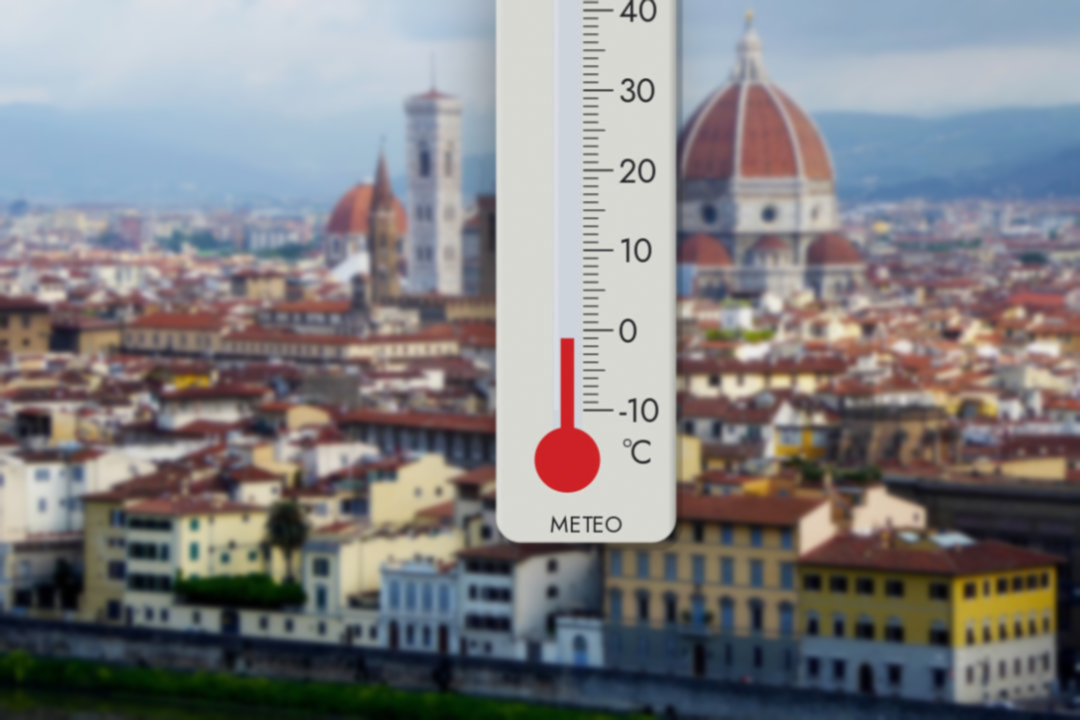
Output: -1 °C
